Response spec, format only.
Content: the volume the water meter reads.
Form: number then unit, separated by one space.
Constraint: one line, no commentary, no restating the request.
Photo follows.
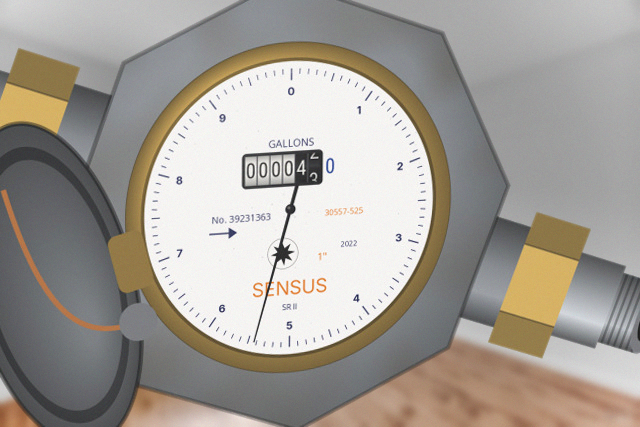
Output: 425.4 gal
